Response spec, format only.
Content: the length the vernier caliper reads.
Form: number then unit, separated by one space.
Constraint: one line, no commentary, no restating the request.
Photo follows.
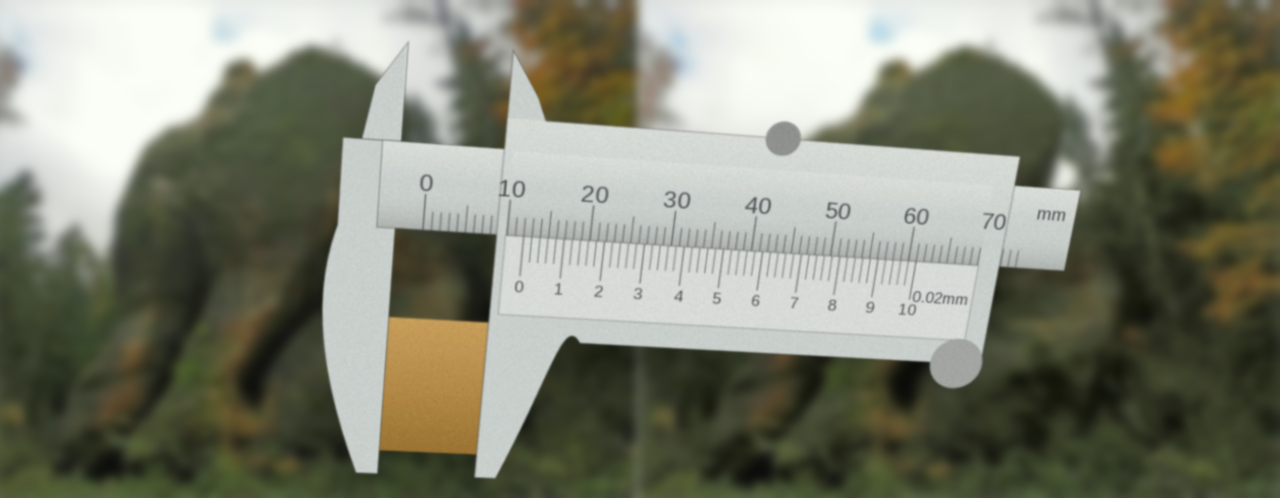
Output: 12.0 mm
